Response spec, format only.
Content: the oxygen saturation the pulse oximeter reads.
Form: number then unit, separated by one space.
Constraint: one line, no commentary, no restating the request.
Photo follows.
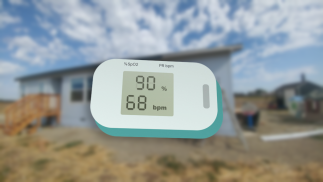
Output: 90 %
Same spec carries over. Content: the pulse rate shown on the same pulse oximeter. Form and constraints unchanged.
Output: 68 bpm
